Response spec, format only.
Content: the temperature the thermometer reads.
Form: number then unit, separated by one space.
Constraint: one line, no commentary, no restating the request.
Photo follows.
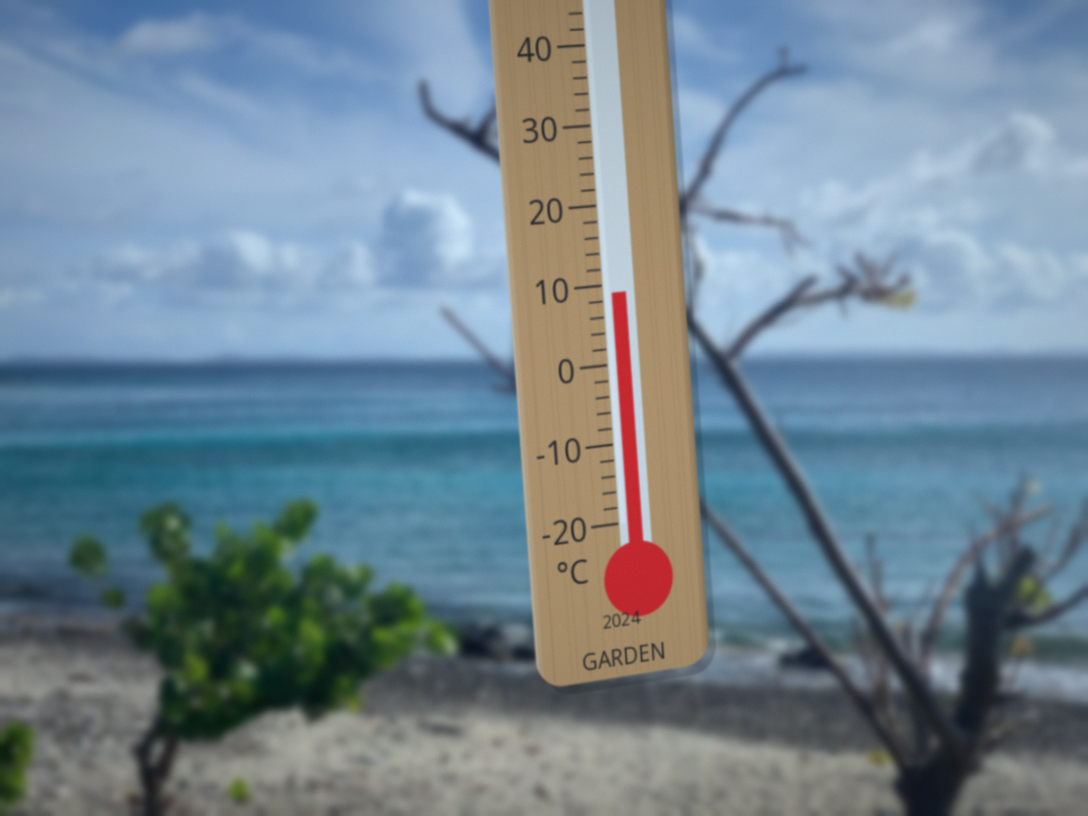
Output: 9 °C
